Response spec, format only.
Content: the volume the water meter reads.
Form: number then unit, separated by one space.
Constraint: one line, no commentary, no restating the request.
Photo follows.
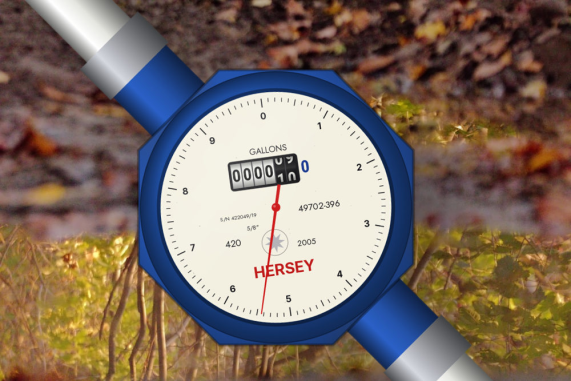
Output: 95.4 gal
